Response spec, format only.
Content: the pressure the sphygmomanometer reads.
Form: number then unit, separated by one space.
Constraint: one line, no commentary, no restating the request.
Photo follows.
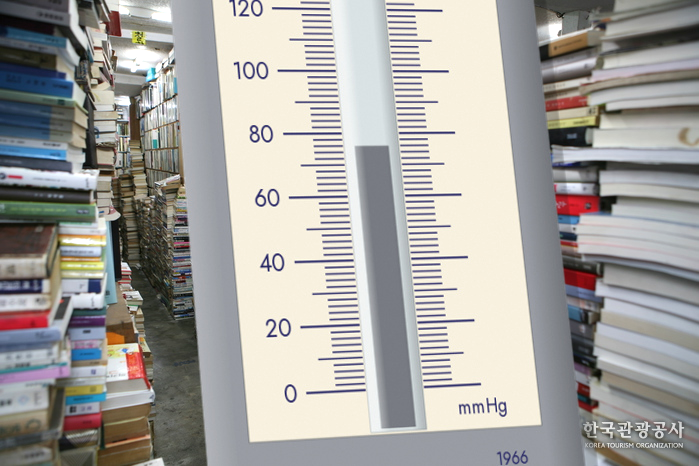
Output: 76 mmHg
